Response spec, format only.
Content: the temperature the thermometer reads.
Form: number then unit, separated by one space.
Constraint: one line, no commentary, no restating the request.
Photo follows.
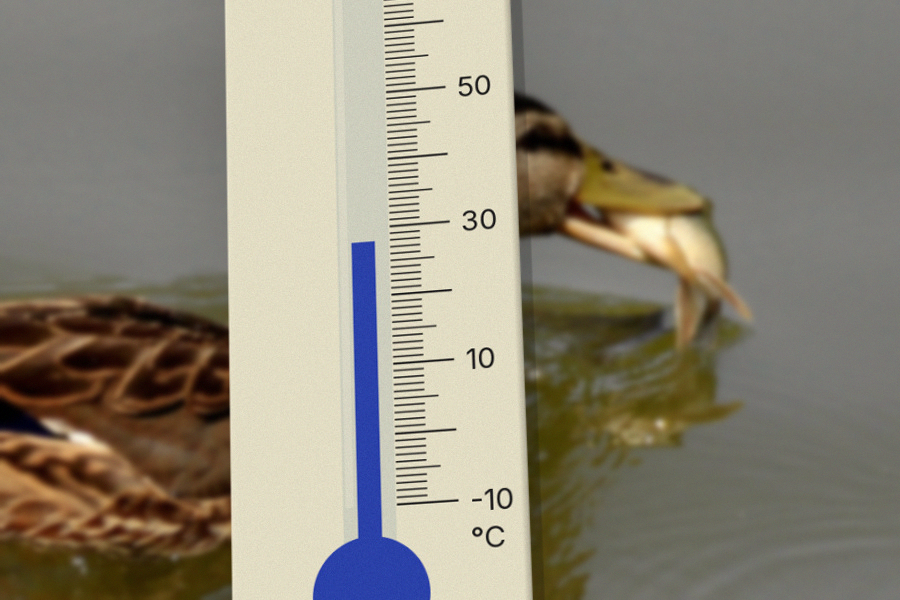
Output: 28 °C
